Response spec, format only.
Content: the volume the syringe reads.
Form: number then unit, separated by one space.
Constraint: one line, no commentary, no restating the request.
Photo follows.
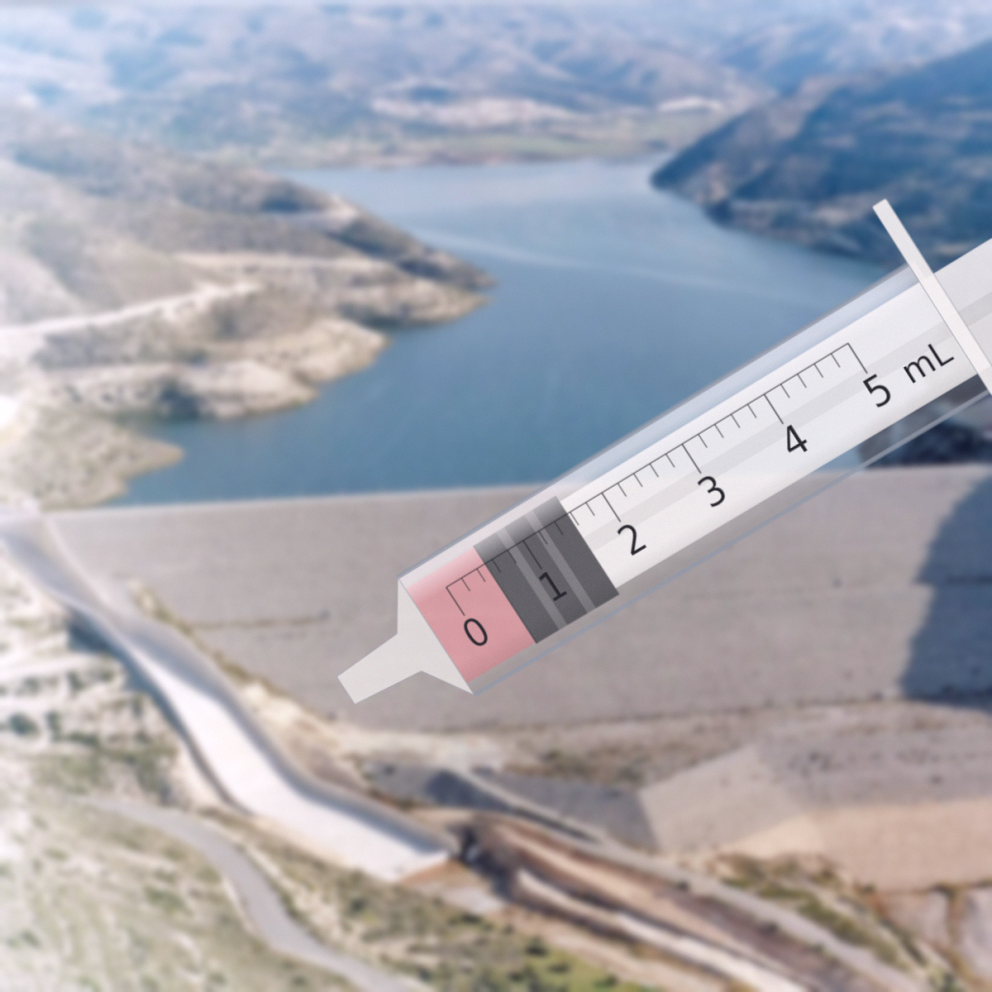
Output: 0.5 mL
